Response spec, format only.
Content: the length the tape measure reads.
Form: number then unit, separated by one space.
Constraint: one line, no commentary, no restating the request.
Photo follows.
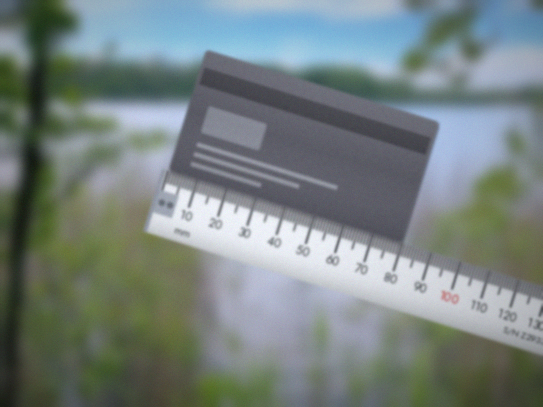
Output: 80 mm
